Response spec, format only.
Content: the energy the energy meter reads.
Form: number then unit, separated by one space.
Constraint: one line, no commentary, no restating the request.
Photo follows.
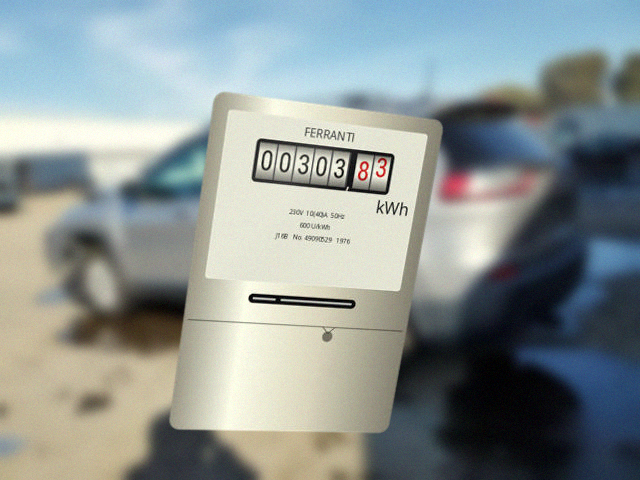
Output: 303.83 kWh
